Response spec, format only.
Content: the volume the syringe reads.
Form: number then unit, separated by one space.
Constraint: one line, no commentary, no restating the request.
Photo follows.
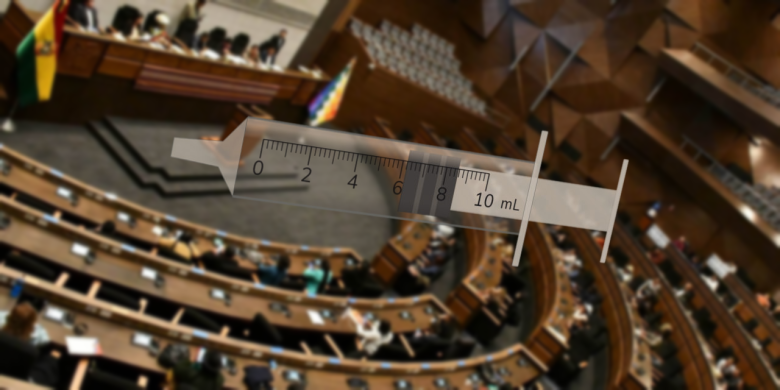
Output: 6.2 mL
